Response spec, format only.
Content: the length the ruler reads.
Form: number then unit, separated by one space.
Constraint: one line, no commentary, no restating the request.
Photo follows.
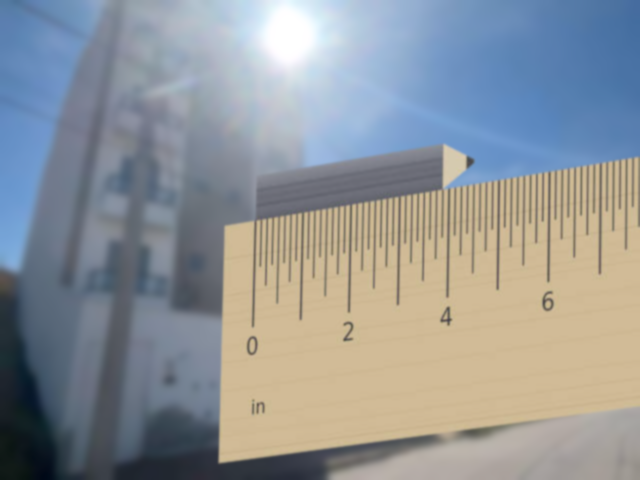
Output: 4.5 in
